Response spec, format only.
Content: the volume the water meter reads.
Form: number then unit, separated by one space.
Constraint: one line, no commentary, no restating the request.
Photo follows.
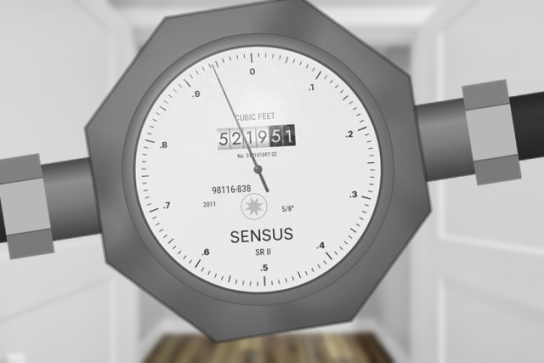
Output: 521950.94 ft³
